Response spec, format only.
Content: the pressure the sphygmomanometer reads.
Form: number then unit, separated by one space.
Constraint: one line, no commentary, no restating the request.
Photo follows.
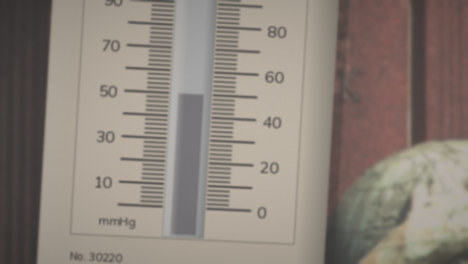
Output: 50 mmHg
